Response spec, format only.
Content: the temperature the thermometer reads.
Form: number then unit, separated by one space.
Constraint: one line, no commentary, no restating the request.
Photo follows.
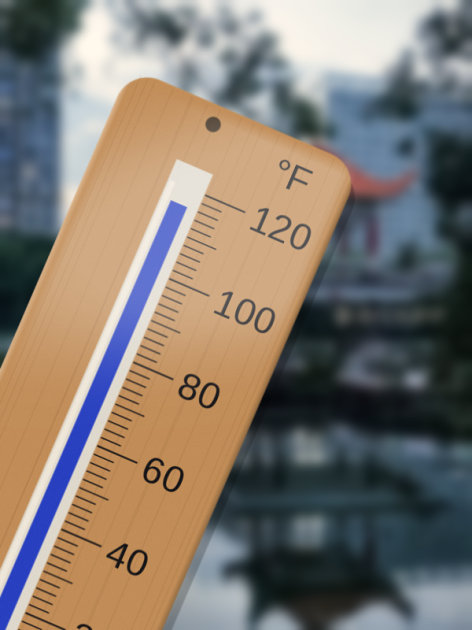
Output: 116 °F
